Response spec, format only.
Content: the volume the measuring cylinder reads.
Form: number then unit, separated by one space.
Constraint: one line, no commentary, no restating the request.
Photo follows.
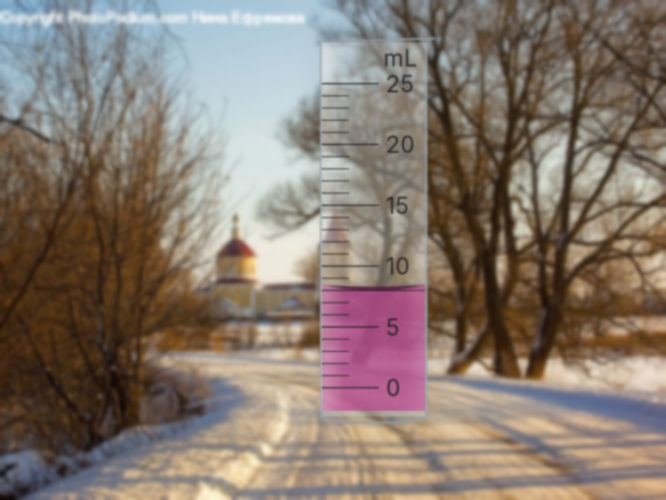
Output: 8 mL
